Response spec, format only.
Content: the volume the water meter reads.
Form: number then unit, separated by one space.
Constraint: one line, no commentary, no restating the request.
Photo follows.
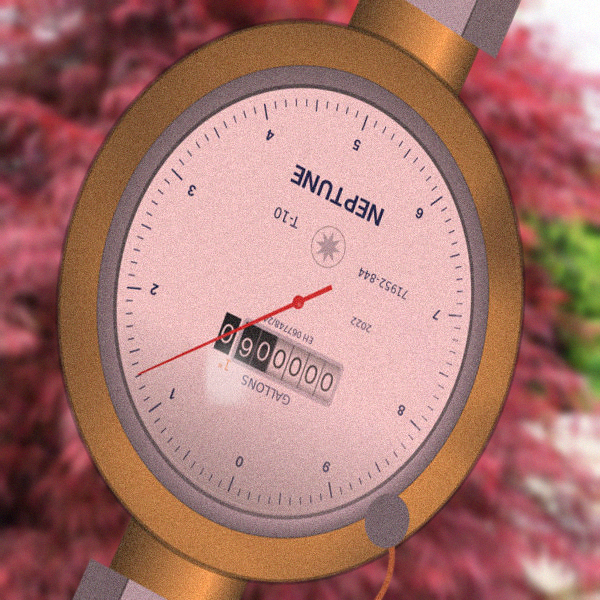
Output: 61.3 gal
